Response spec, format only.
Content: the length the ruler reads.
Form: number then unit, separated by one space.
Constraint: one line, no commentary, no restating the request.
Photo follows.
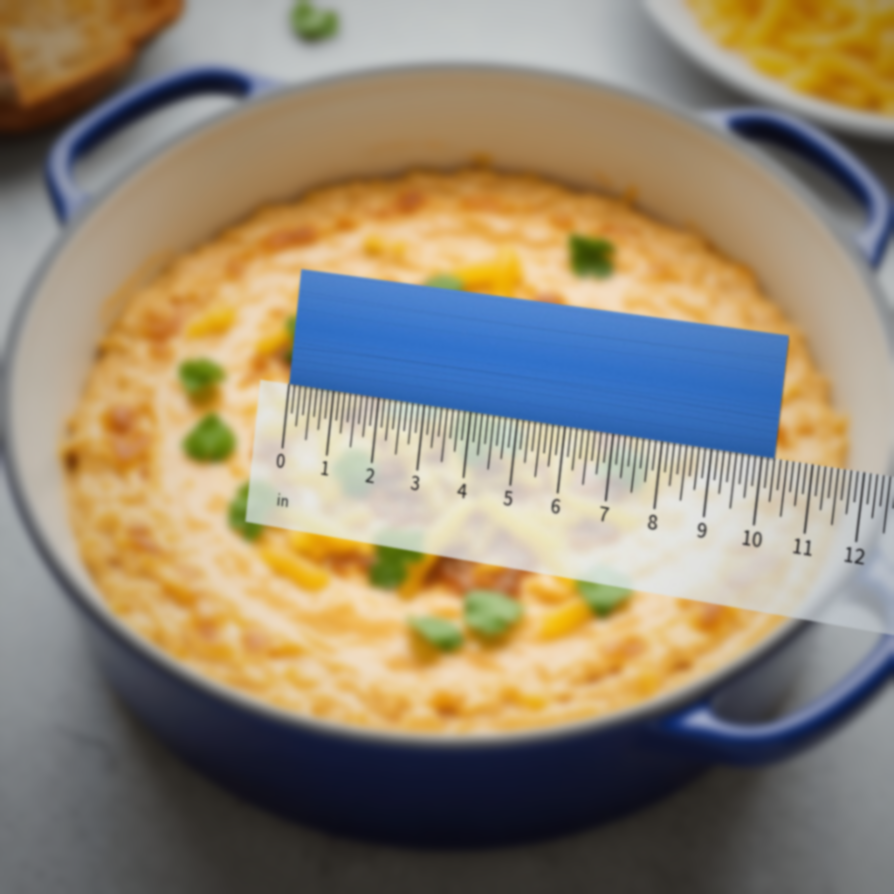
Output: 10.25 in
